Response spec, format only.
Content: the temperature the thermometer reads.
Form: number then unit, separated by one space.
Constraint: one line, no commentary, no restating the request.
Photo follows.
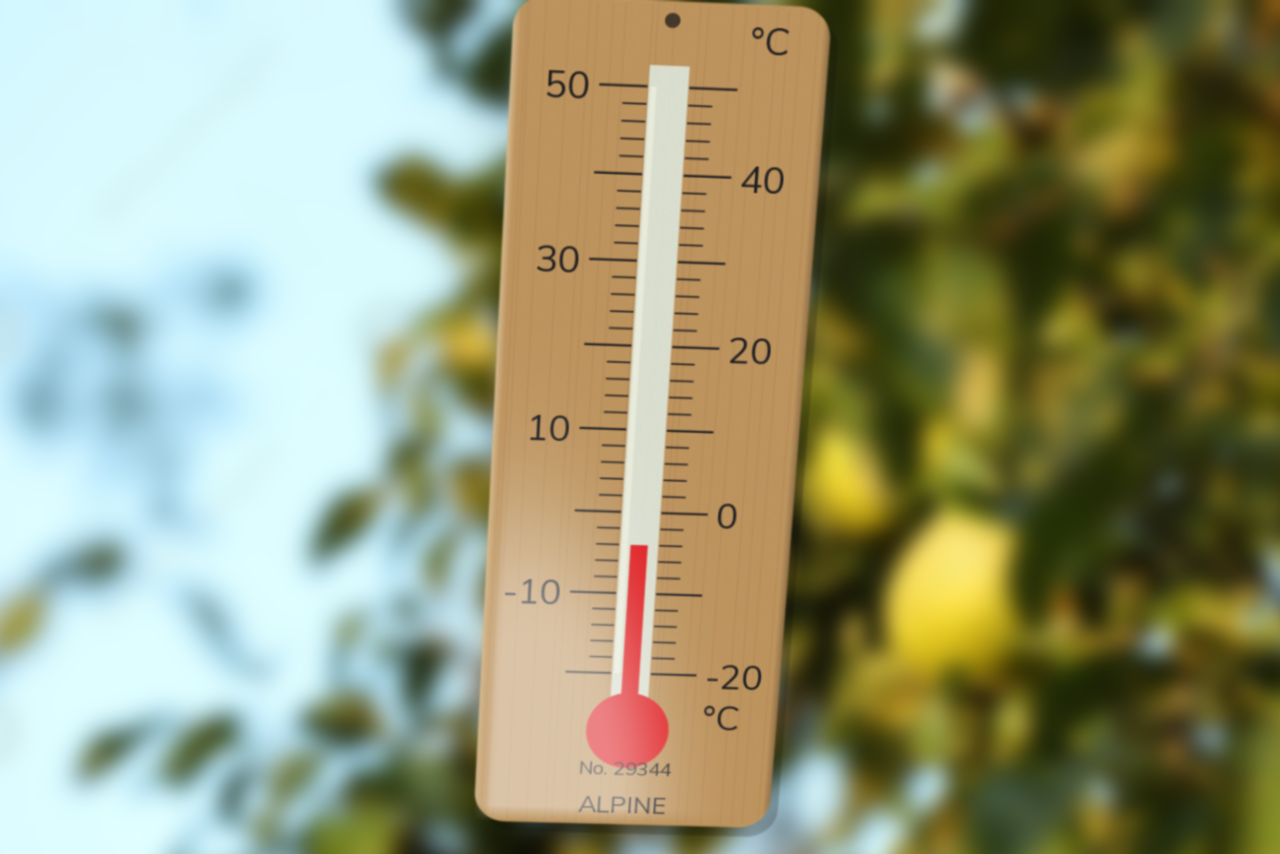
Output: -4 °C
